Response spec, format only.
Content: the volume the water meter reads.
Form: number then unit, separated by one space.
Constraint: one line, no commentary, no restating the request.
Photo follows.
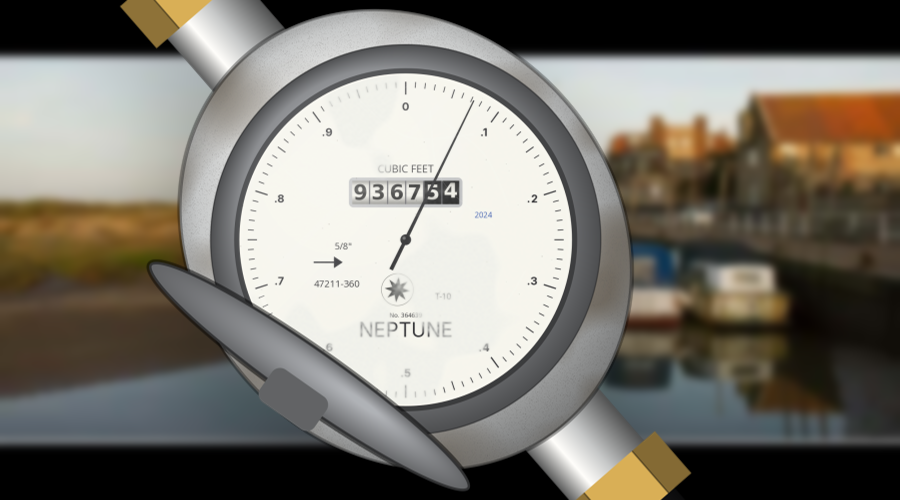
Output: 936754.07 ft³
